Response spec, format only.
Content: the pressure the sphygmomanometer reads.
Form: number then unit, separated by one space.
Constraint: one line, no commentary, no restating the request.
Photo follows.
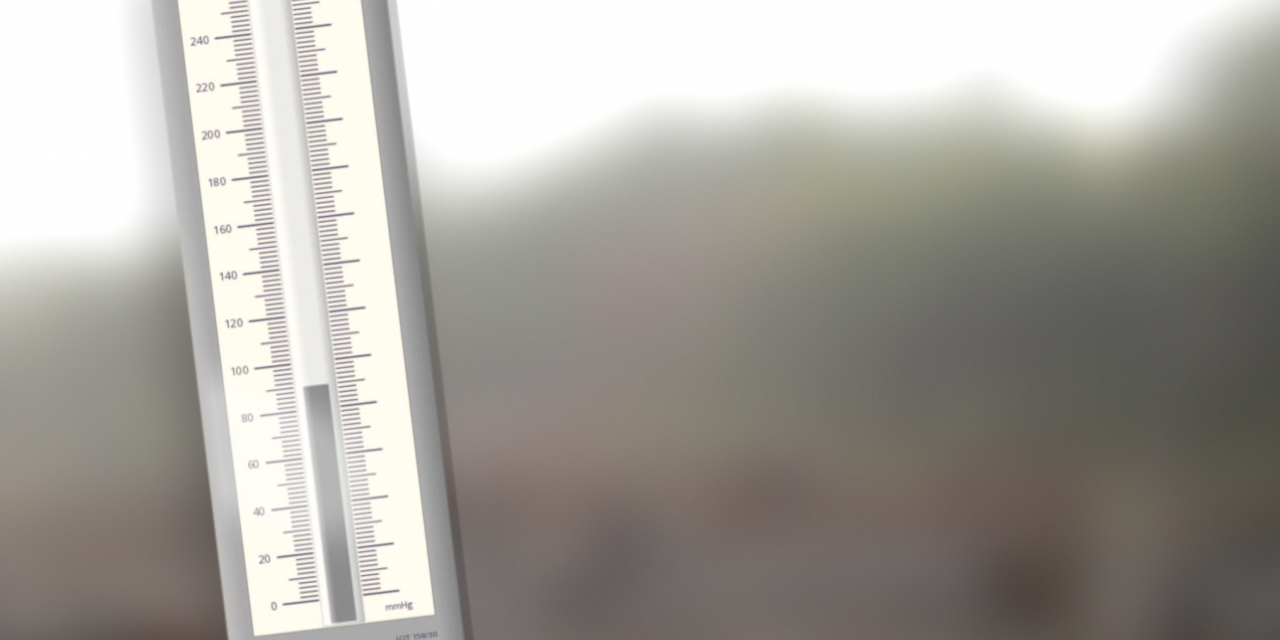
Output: 90 mmHg
